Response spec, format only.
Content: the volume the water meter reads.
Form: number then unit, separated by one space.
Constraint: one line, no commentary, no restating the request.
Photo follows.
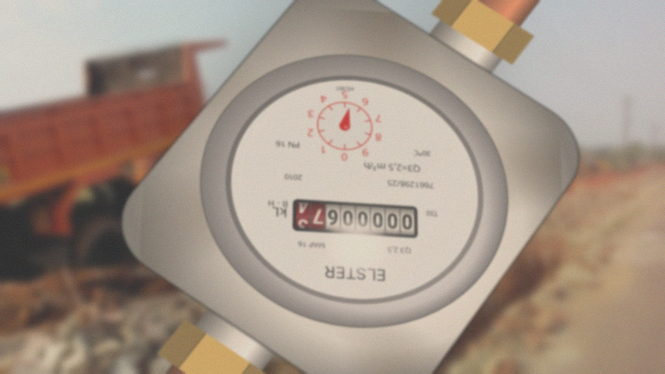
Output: 6.735 kL
